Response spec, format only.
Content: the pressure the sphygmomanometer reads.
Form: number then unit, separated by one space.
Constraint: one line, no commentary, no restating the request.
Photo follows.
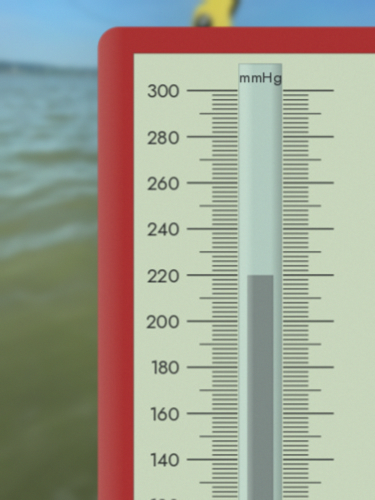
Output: 220 mmHg
